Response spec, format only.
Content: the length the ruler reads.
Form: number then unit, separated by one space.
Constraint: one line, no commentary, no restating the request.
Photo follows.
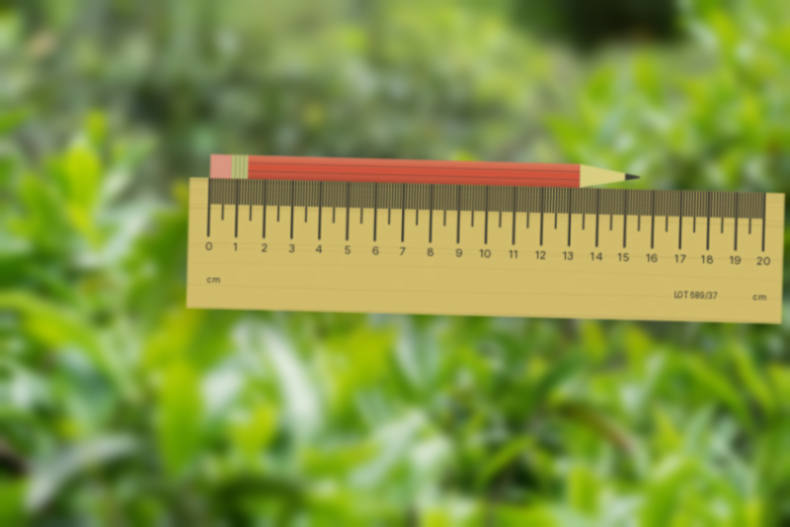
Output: 15.5 cm
